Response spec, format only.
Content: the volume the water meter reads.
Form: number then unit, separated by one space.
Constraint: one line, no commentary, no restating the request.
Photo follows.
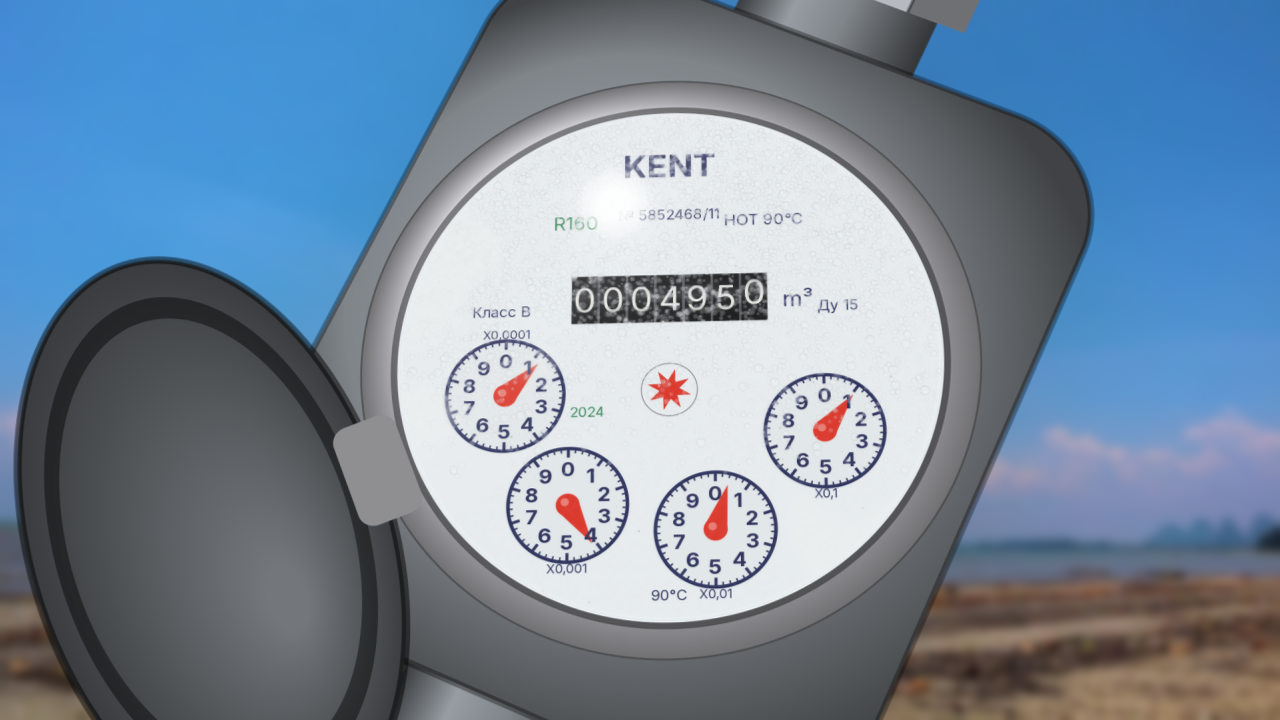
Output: 4950.1041 m³
